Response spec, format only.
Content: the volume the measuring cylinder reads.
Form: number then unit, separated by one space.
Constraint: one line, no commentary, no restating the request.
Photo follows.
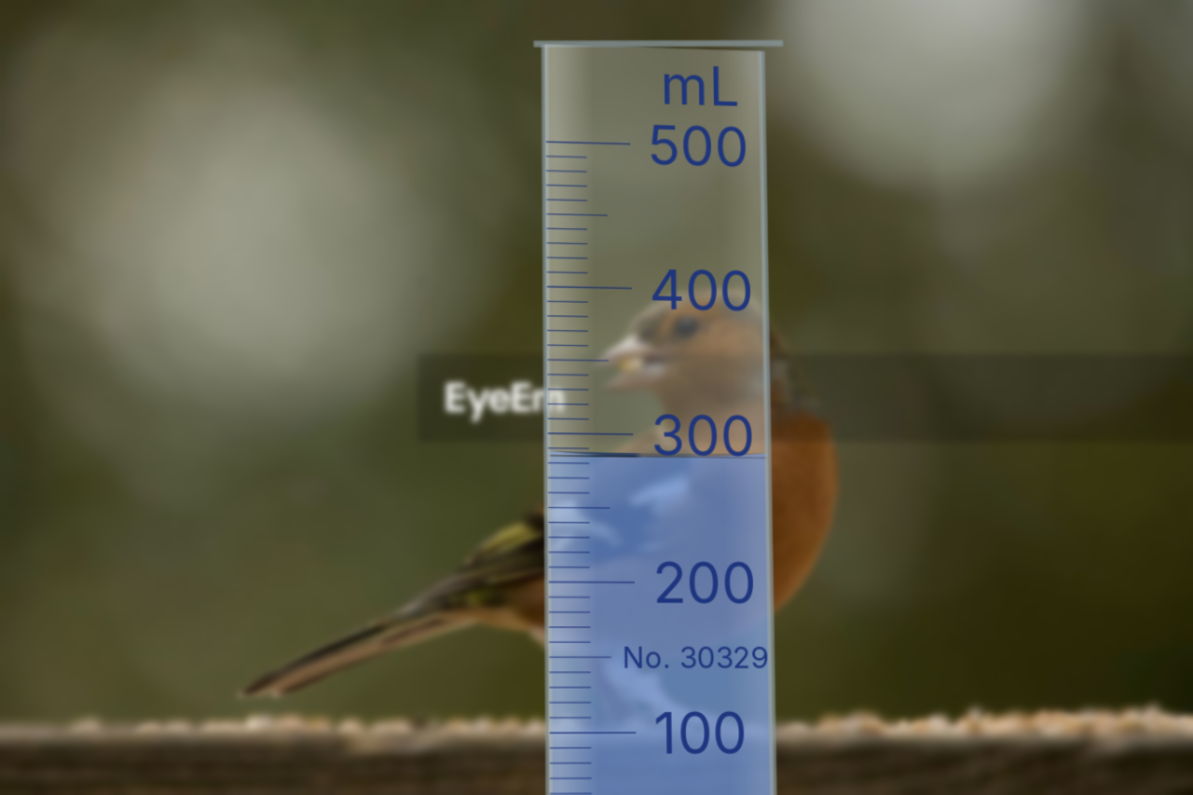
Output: 285 mL
